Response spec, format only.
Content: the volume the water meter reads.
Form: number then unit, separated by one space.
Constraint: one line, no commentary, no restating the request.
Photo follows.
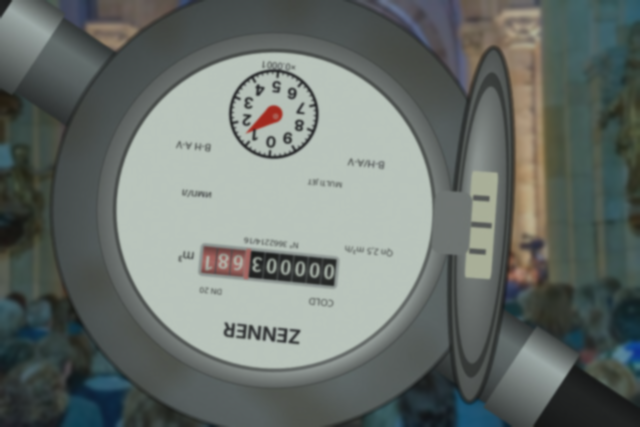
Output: 3.6811 m³
